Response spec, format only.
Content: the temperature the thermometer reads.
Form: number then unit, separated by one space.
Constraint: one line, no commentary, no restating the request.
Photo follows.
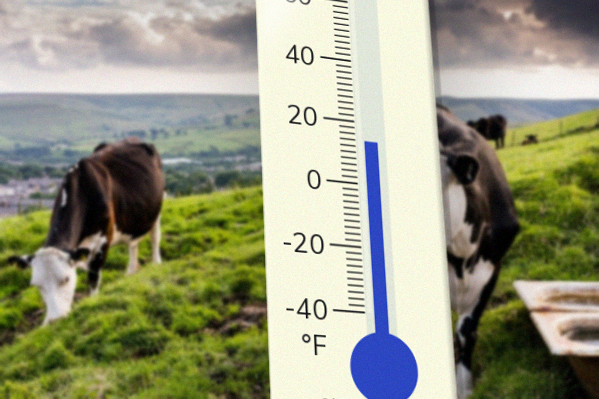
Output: 14 °F
